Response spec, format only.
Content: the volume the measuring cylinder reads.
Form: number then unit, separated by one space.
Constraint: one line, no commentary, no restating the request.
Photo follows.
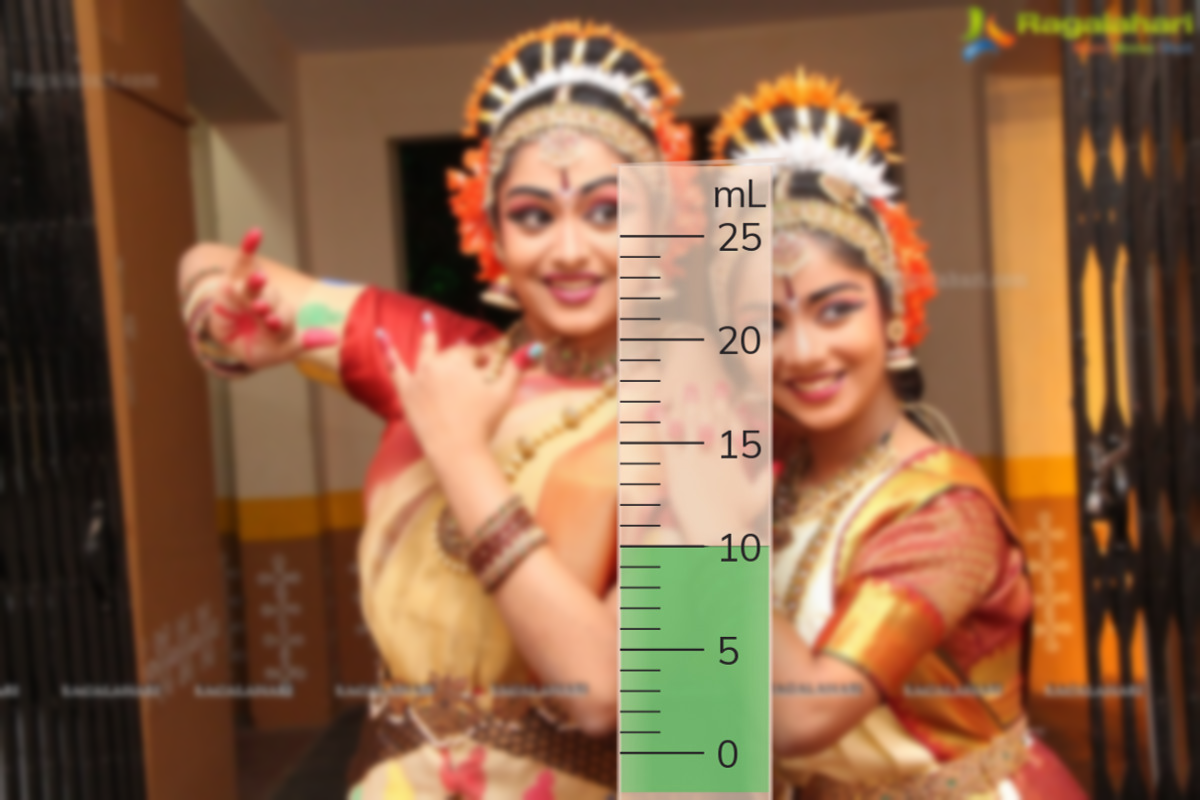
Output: 10 mL
